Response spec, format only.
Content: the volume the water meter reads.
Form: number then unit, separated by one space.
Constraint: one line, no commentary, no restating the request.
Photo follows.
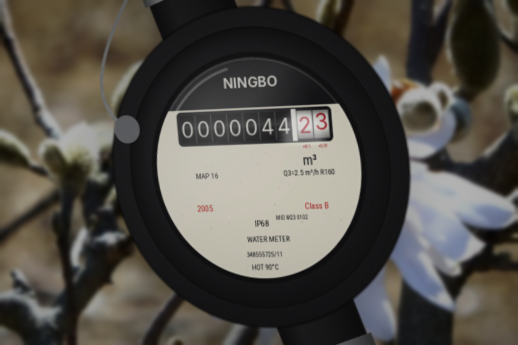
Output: 44.23 m³
